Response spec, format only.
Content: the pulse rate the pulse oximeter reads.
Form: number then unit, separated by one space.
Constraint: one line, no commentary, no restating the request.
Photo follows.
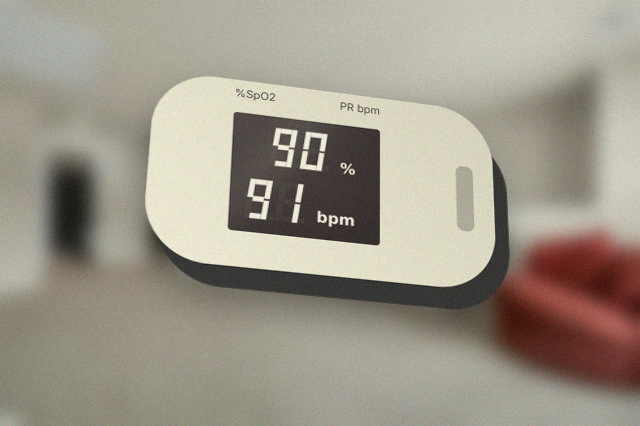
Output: 91 bpm
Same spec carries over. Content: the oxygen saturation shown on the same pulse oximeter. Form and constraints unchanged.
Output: 90 %
